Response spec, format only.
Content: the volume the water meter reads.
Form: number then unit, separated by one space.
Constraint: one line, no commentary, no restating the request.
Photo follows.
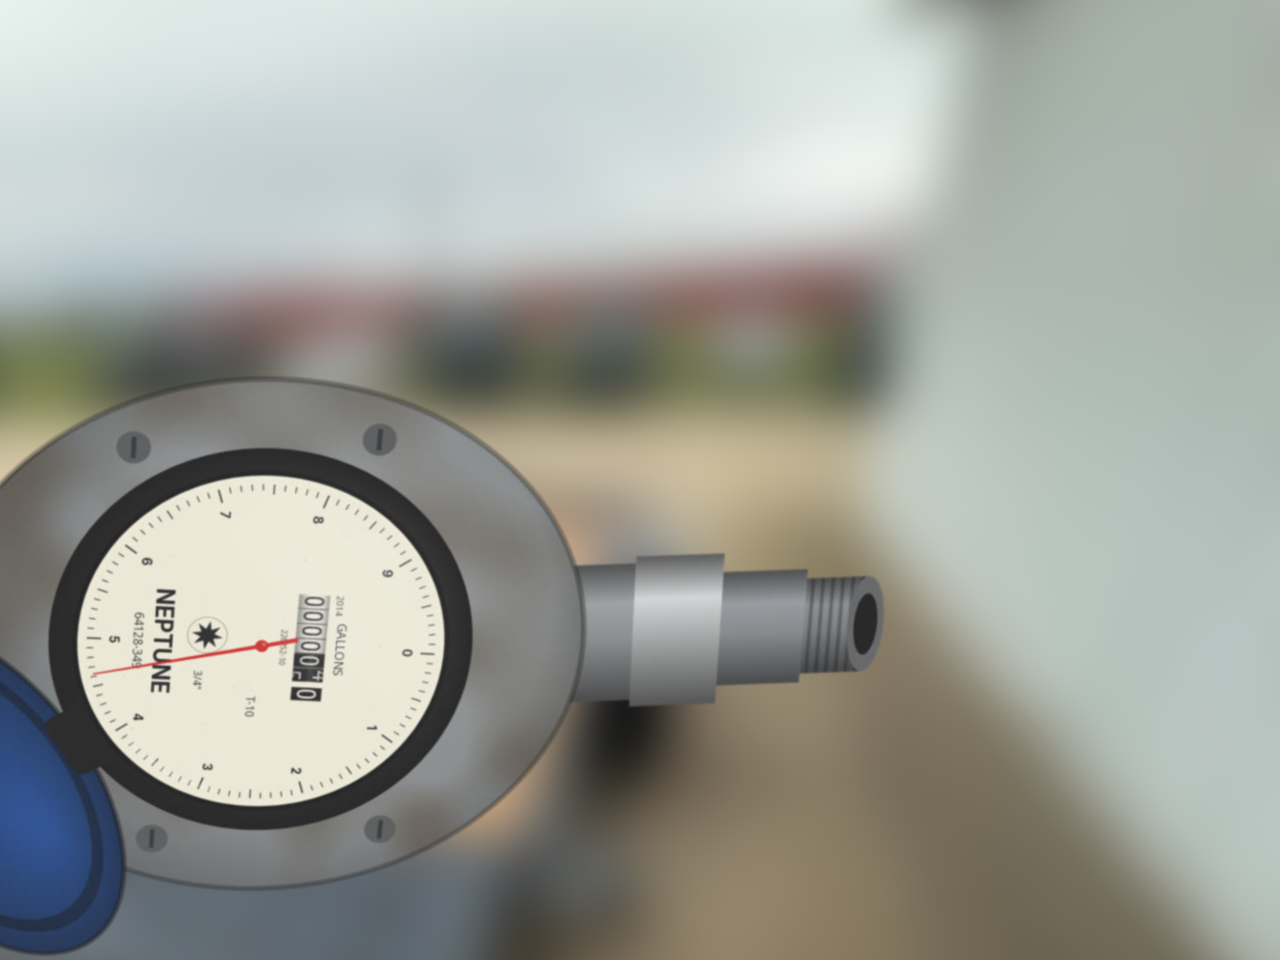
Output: 44.6 gal
